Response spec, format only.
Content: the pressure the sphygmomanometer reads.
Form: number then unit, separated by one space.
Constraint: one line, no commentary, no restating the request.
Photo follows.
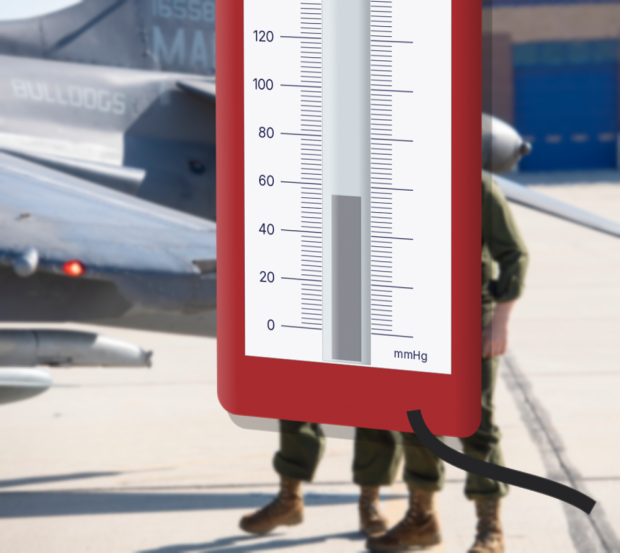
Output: 56 mmHg
